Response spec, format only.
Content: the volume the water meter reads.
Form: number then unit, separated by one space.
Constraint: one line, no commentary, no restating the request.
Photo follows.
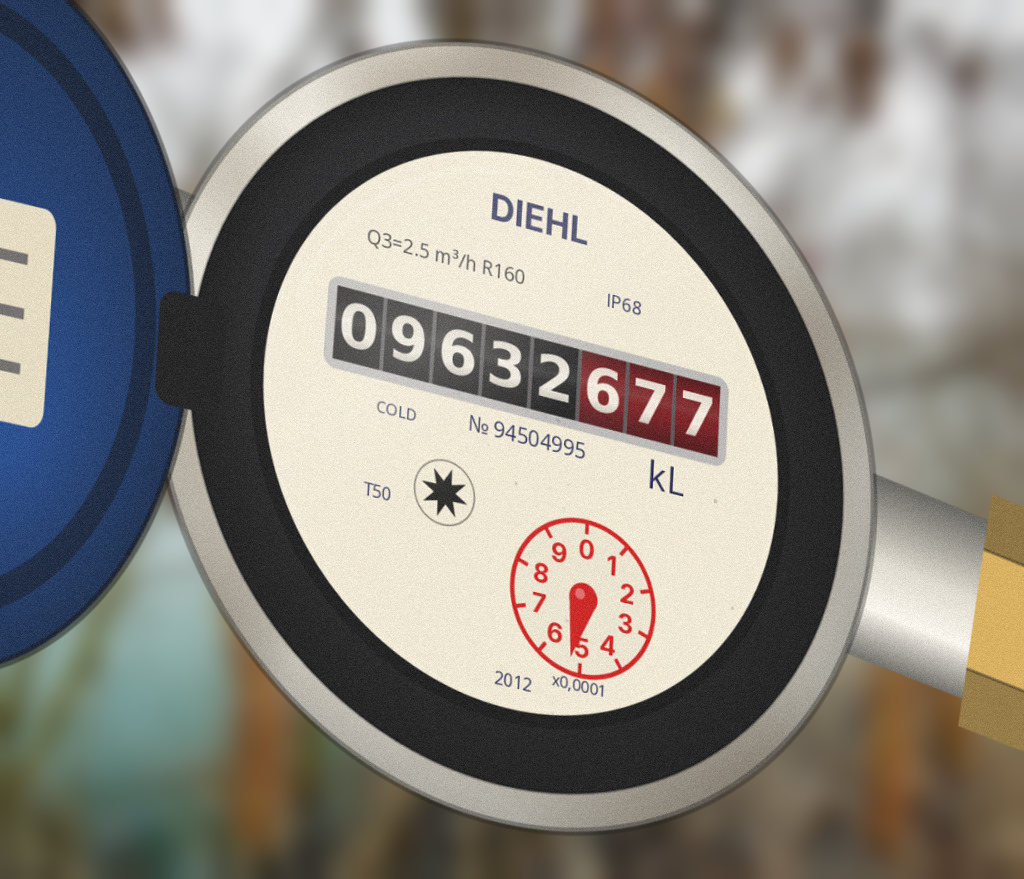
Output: 9632.6775 kL
